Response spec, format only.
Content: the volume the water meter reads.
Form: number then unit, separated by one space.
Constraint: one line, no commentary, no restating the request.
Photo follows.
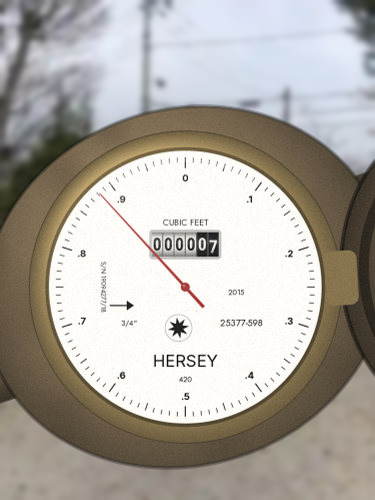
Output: 6.88 ft³
